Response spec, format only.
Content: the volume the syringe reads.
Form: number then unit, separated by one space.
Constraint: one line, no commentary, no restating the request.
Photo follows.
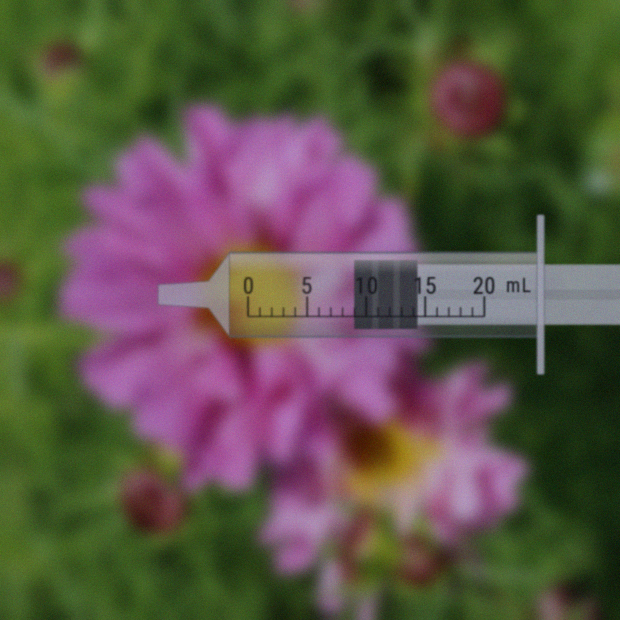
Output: 9 mL
